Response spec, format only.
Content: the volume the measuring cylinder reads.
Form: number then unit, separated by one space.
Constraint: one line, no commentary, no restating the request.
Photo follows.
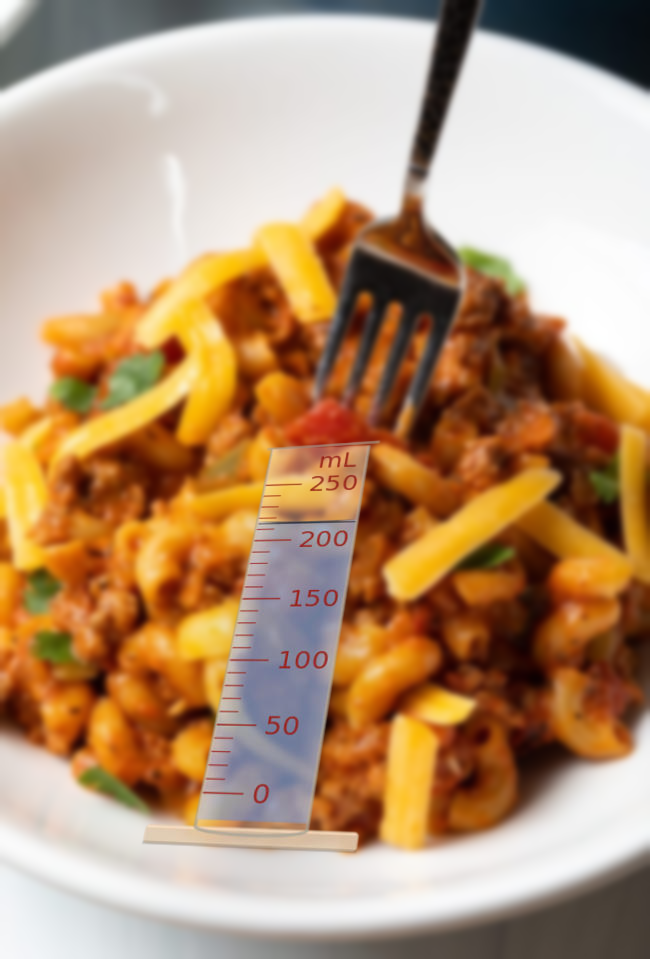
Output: 215 mL
